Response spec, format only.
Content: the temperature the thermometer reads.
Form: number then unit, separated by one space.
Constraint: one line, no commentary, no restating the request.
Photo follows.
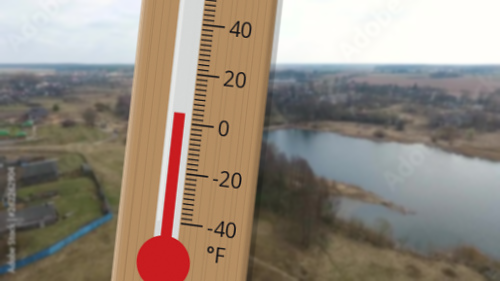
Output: 4 °F
